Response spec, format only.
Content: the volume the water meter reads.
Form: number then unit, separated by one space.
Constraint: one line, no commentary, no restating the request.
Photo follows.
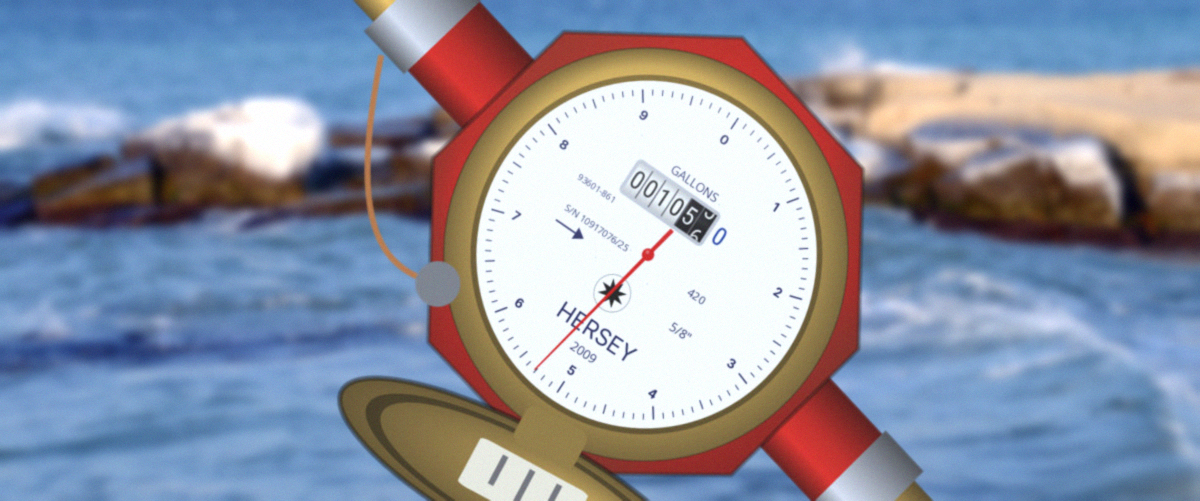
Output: 10555.3 gal
